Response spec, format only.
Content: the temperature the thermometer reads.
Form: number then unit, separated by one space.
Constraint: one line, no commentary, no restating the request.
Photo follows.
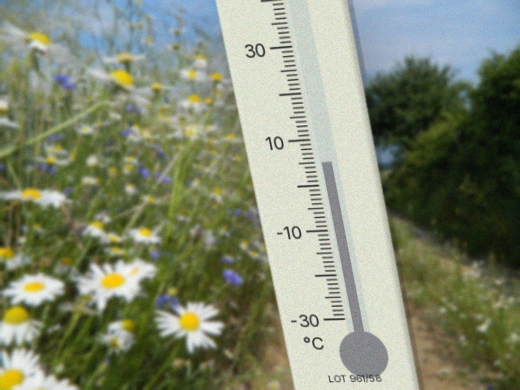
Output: 5 °C
